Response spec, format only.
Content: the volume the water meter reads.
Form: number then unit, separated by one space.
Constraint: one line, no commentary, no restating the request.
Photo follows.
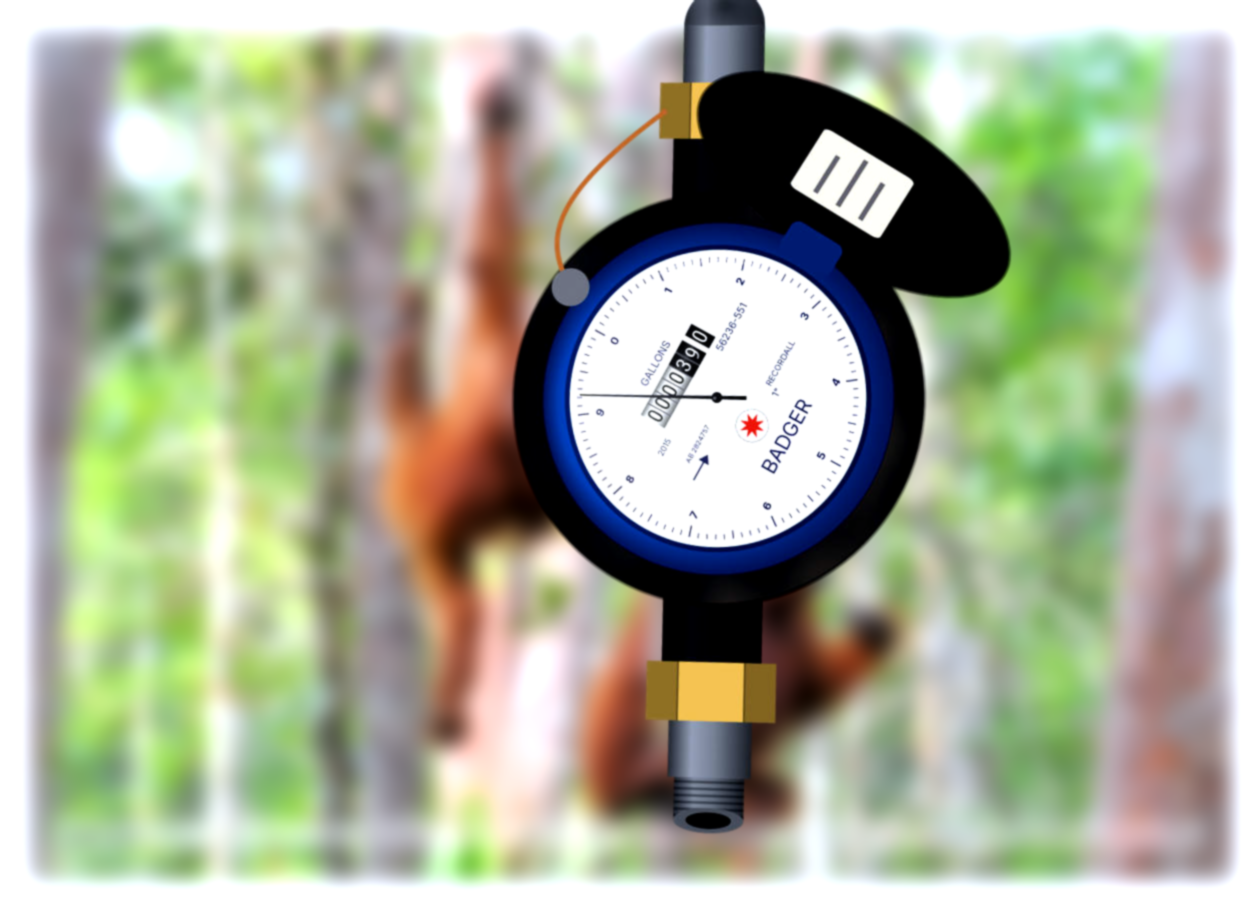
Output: 389.2 gal
